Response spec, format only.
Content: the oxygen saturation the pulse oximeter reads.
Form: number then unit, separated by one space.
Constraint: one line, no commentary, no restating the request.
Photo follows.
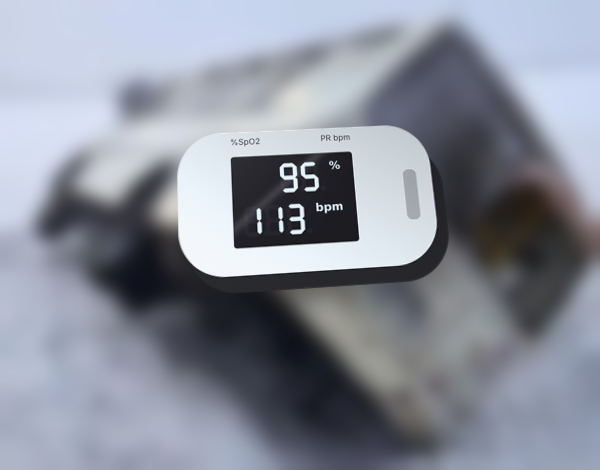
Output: 95 %
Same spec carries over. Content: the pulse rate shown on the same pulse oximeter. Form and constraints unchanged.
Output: 113 bpm
